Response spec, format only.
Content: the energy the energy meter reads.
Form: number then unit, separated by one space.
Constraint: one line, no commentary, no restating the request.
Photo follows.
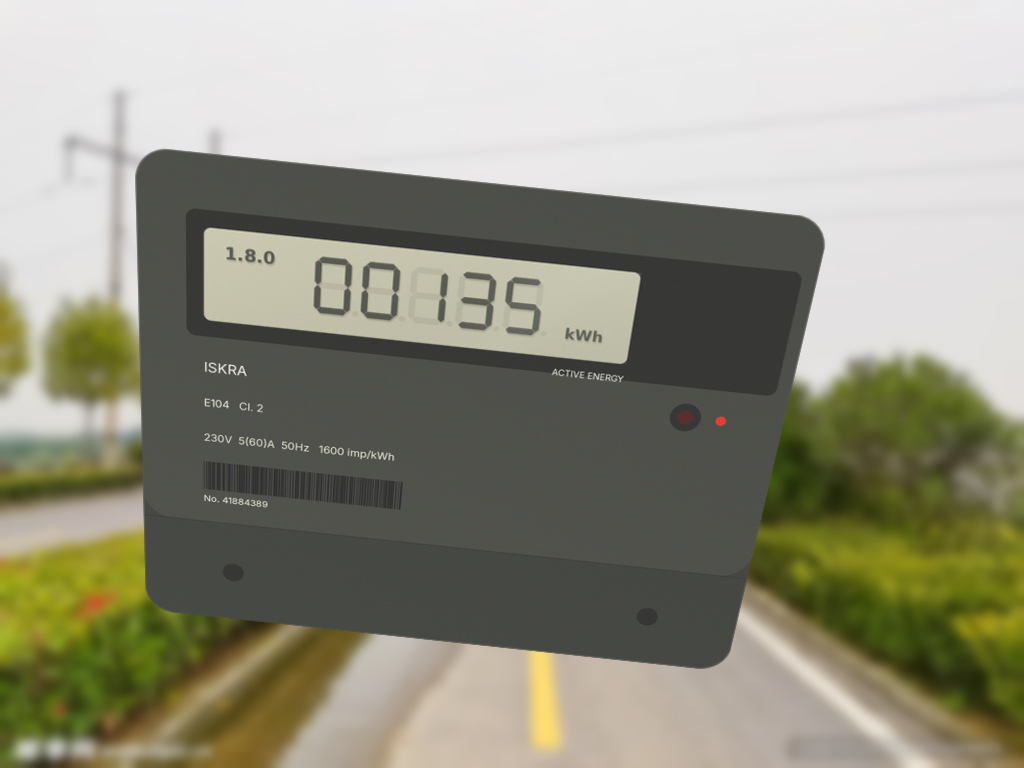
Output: 135 kWh
